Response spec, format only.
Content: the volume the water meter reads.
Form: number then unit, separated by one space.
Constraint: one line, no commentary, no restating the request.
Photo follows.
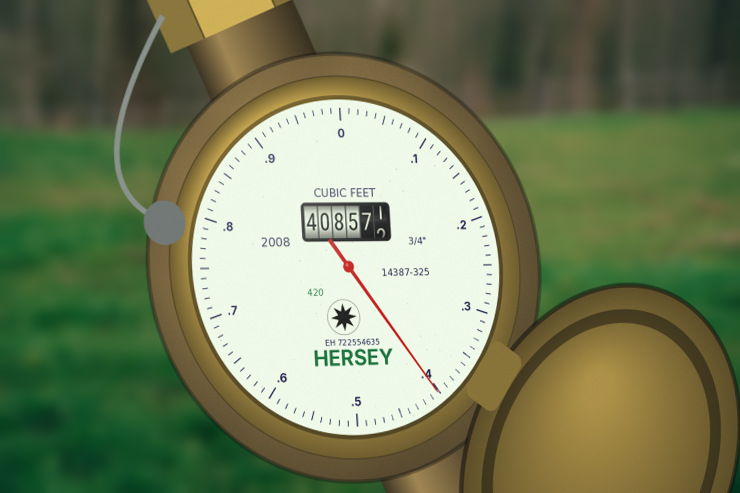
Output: 408571.40 ft³
